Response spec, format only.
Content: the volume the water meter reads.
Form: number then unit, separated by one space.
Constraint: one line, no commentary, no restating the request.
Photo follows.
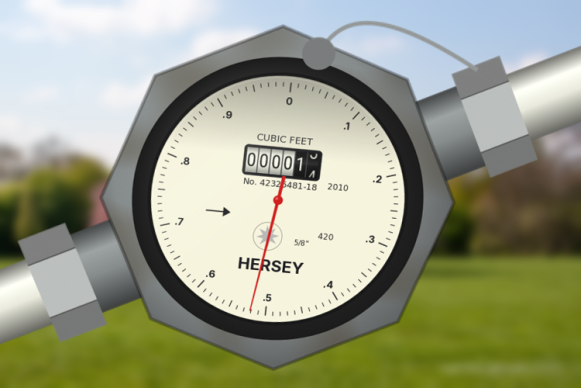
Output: 13.52 ft³
